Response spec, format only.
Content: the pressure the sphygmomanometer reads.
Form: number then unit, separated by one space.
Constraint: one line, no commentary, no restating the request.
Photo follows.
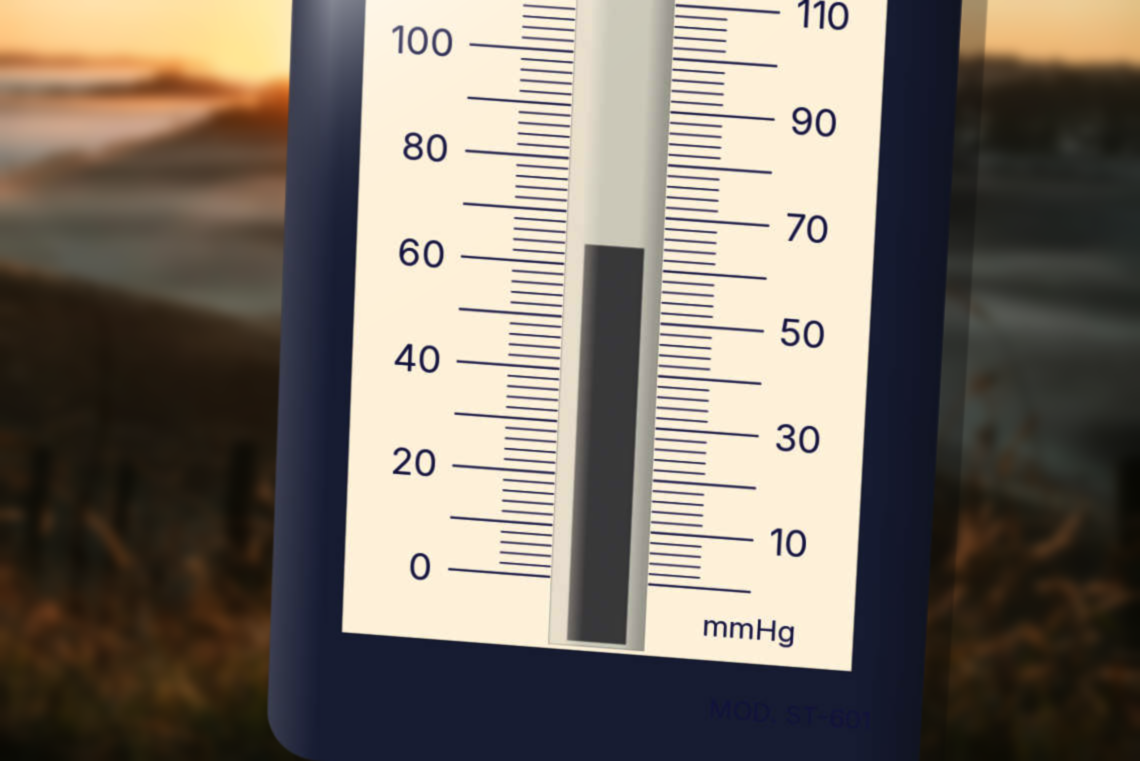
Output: 64 mmHg
